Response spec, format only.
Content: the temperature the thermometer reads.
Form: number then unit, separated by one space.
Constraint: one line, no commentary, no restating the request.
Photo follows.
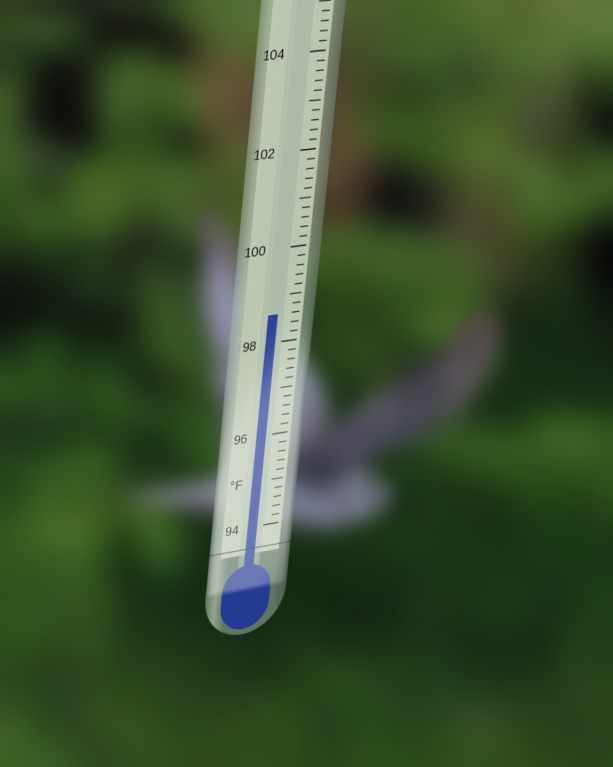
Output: 98.6 °F
